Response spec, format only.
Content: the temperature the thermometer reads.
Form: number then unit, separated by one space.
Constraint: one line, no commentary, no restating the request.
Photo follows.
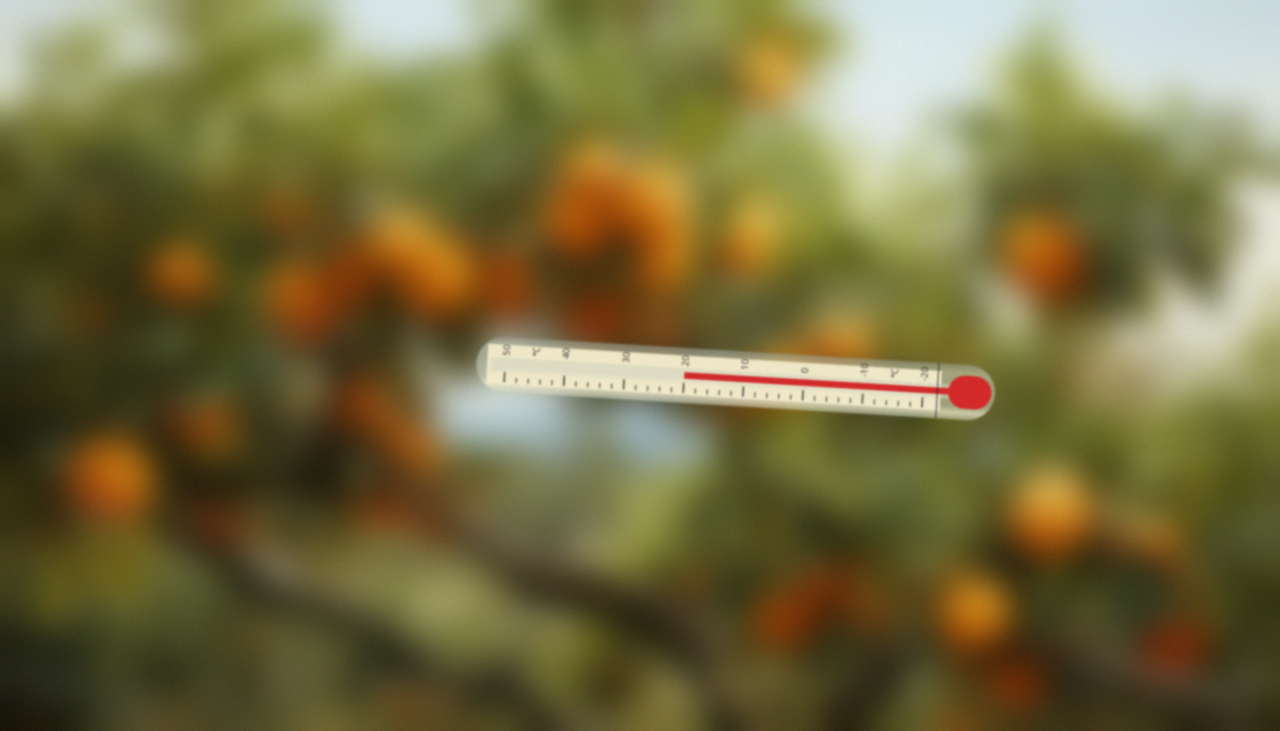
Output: 20 °C
